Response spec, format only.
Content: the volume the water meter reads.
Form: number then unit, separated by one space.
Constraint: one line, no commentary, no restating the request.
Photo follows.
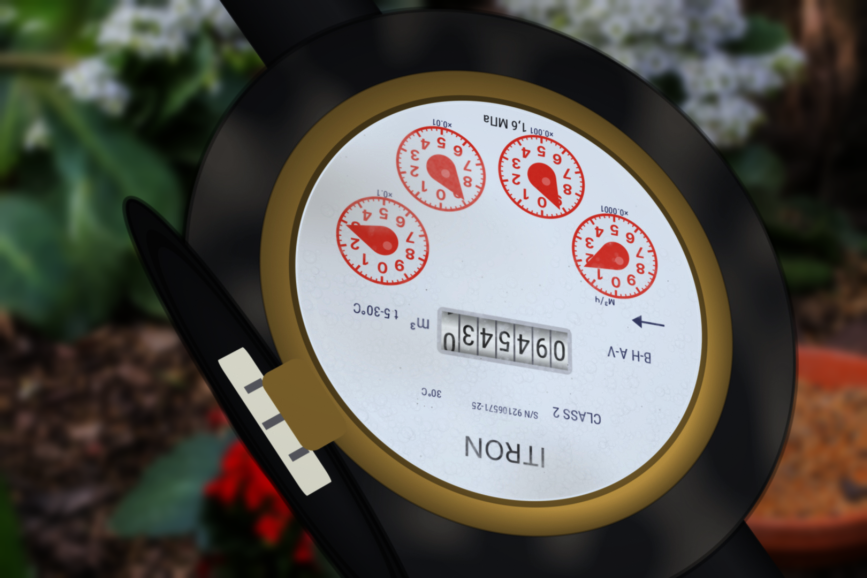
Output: 945430.2891 m³
